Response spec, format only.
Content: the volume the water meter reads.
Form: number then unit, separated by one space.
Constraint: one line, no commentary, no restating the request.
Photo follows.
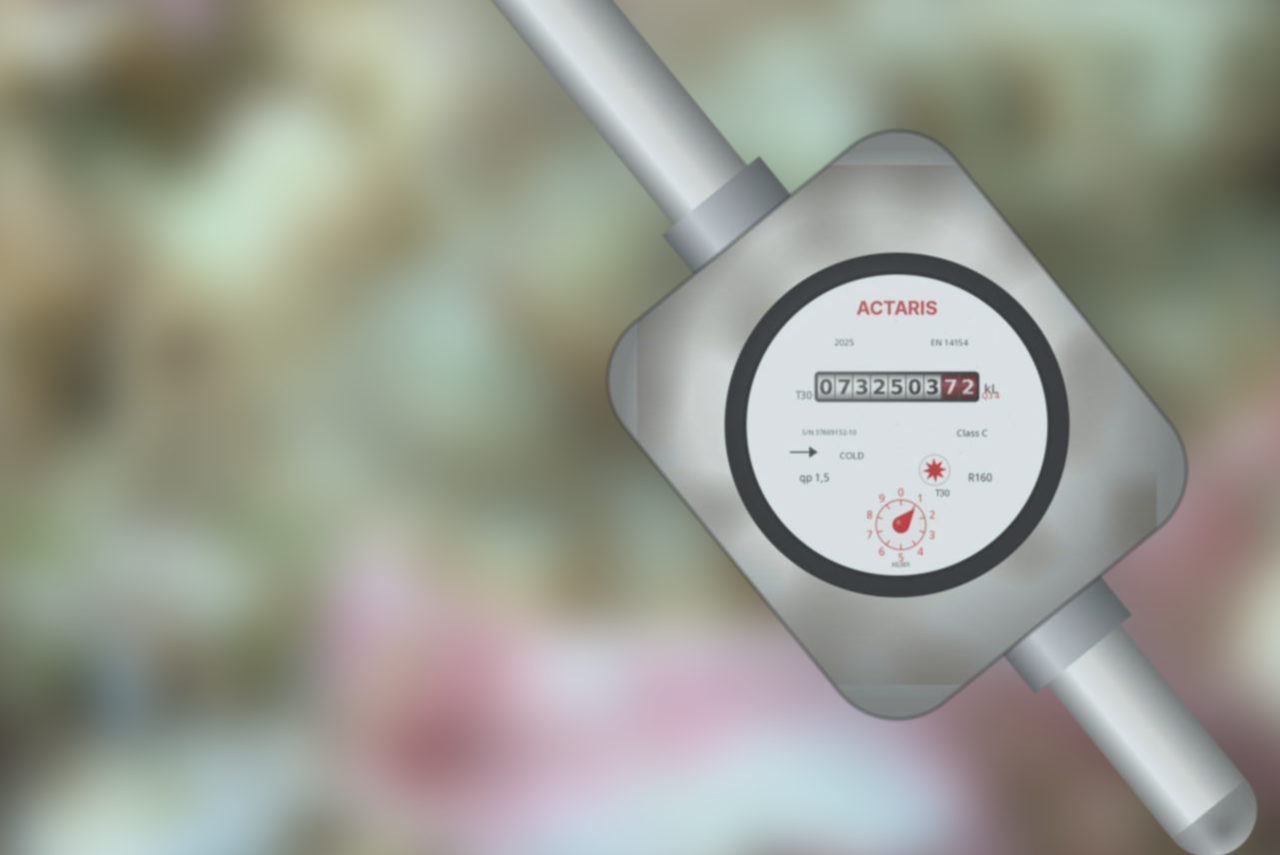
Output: 732503.721 kL
